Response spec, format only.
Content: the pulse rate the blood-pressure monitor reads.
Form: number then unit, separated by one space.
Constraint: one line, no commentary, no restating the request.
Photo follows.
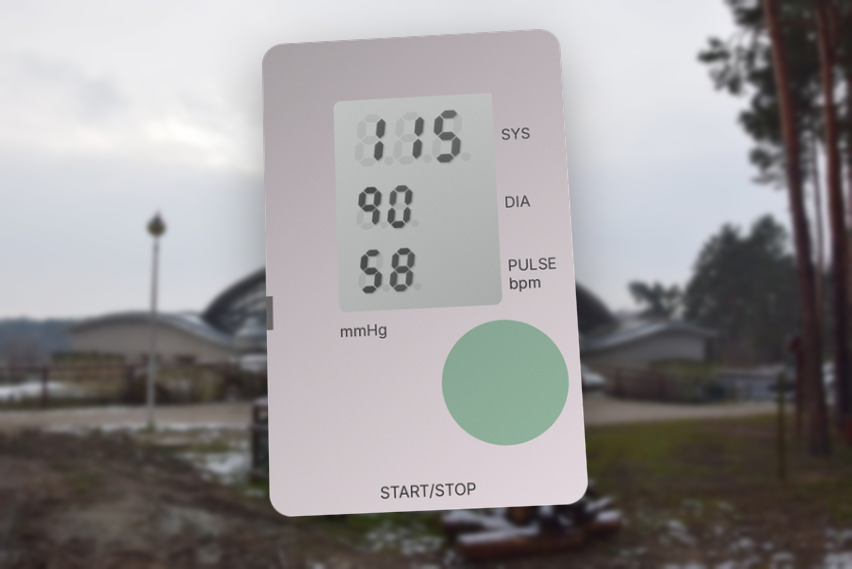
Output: 58 bpm
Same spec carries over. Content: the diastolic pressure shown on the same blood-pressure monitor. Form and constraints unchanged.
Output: 90 mmHg
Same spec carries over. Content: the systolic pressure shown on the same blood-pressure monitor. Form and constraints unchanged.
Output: 115 mmHg
